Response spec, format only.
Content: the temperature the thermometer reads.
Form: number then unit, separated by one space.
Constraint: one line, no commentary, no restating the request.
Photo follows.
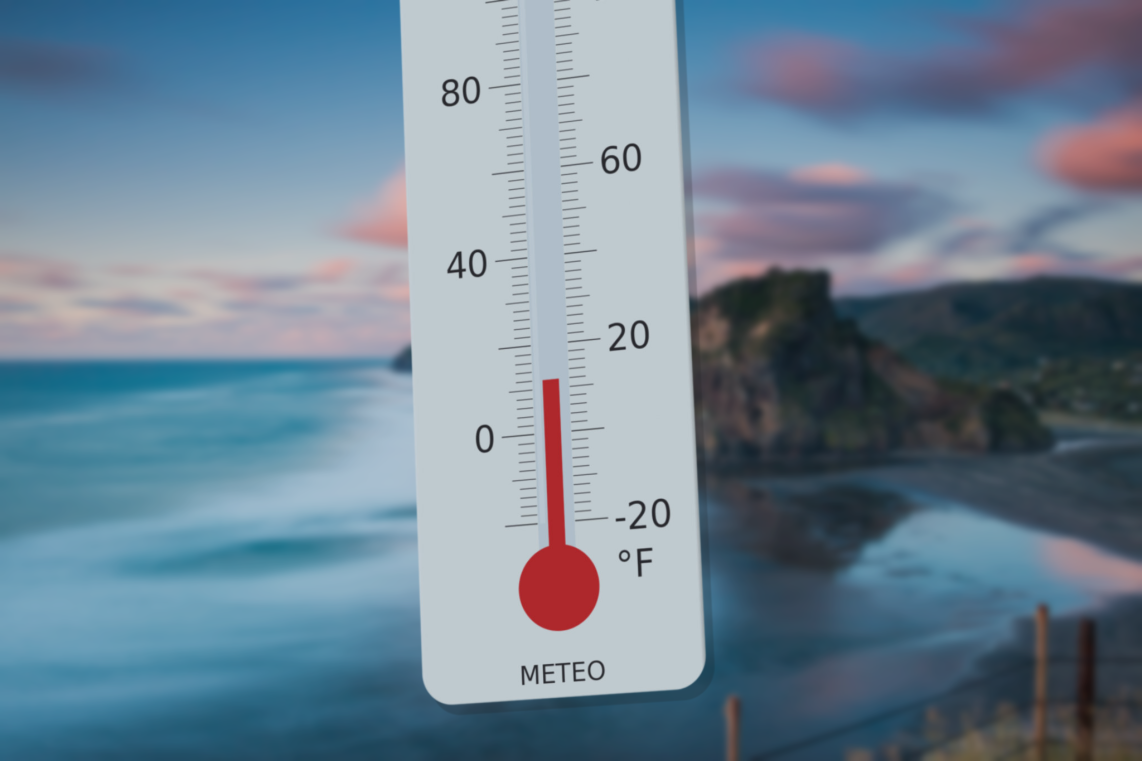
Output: 12 °F
